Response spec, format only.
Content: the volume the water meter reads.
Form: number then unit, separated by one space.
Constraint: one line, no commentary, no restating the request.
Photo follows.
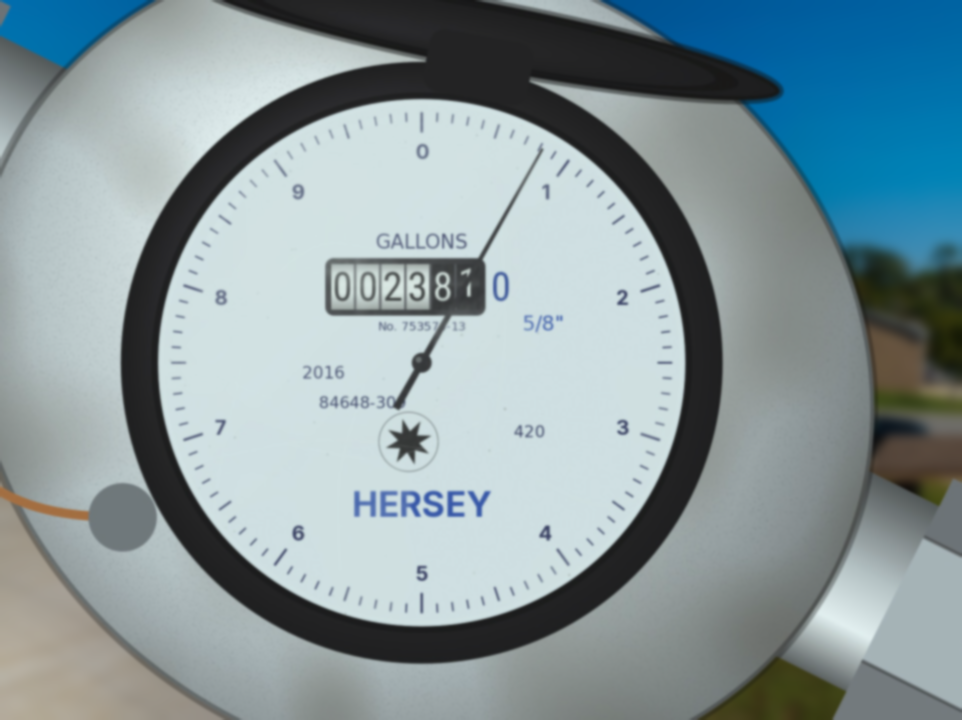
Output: 23810.8 gal
